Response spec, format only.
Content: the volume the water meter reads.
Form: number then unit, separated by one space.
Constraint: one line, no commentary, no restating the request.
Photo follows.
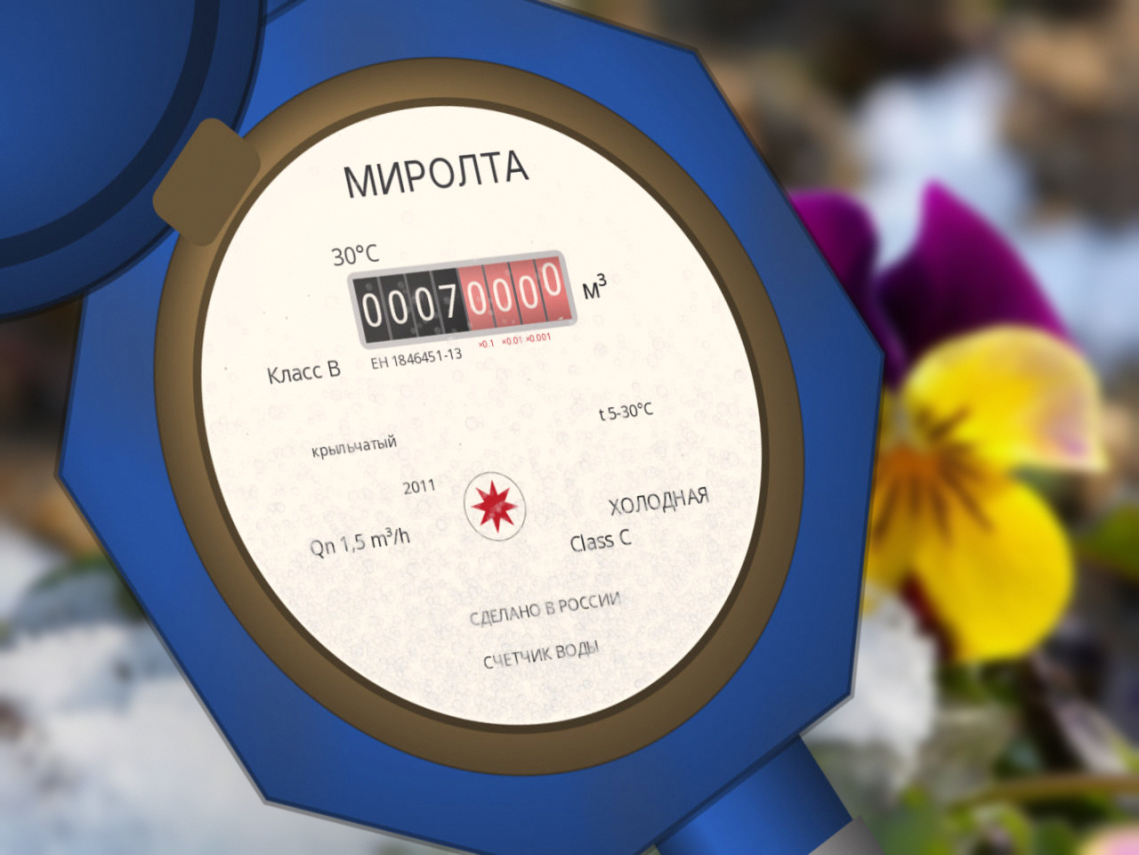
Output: 7.0000 m³
